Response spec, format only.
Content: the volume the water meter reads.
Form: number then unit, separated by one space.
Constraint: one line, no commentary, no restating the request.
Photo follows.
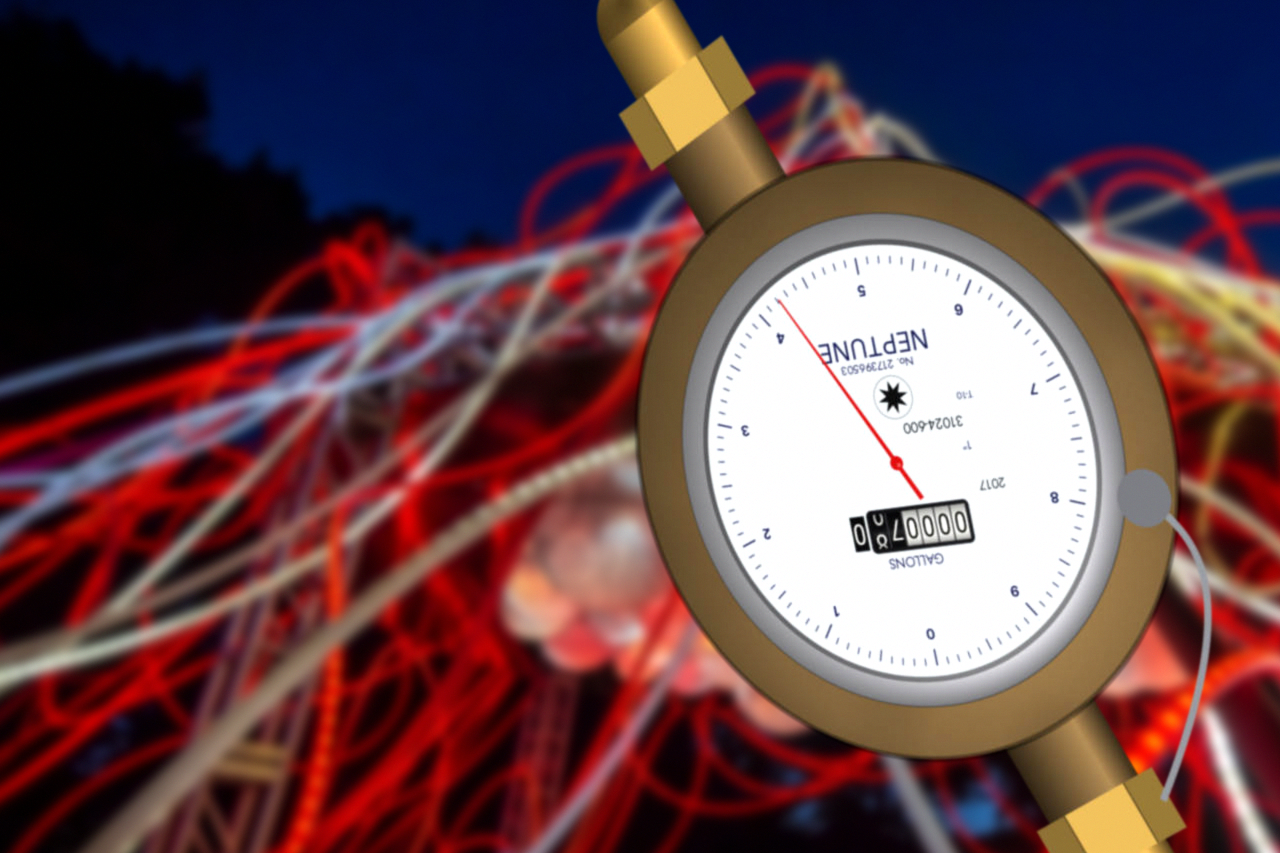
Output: 784.2 gal
